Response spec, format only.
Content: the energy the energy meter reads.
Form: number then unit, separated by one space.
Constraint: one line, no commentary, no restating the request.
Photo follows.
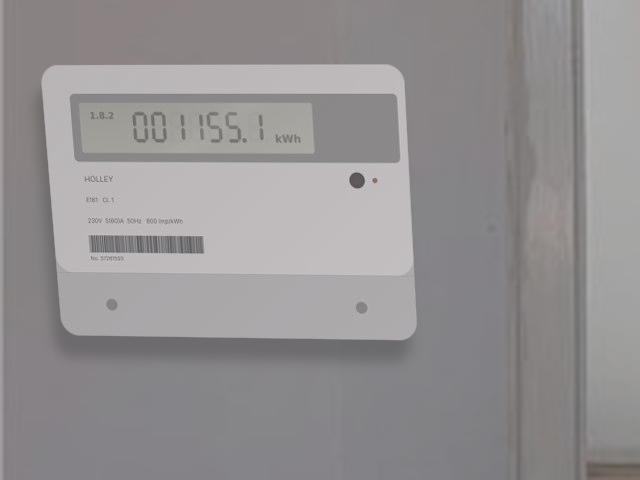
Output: 1155.1 kWh
